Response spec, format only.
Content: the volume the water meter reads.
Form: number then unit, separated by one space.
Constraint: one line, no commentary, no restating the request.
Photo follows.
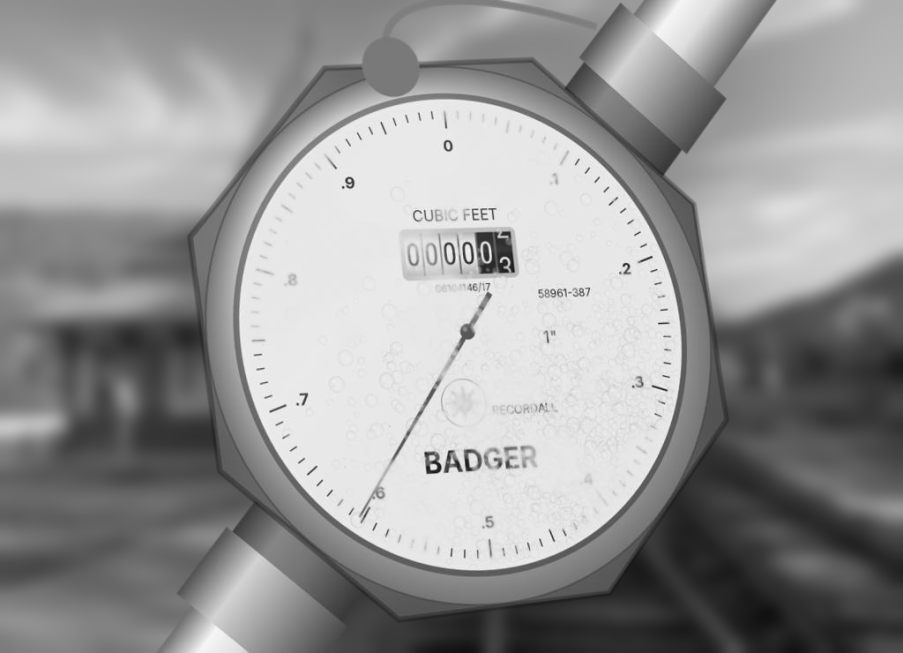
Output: 2.60 ft³
